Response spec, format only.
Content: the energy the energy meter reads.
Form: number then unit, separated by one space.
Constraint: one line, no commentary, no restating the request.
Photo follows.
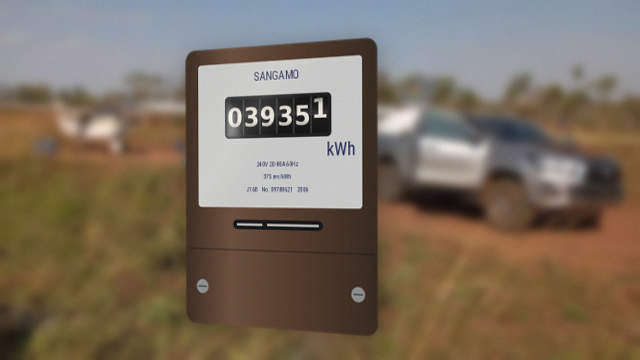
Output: 39351 kWh
